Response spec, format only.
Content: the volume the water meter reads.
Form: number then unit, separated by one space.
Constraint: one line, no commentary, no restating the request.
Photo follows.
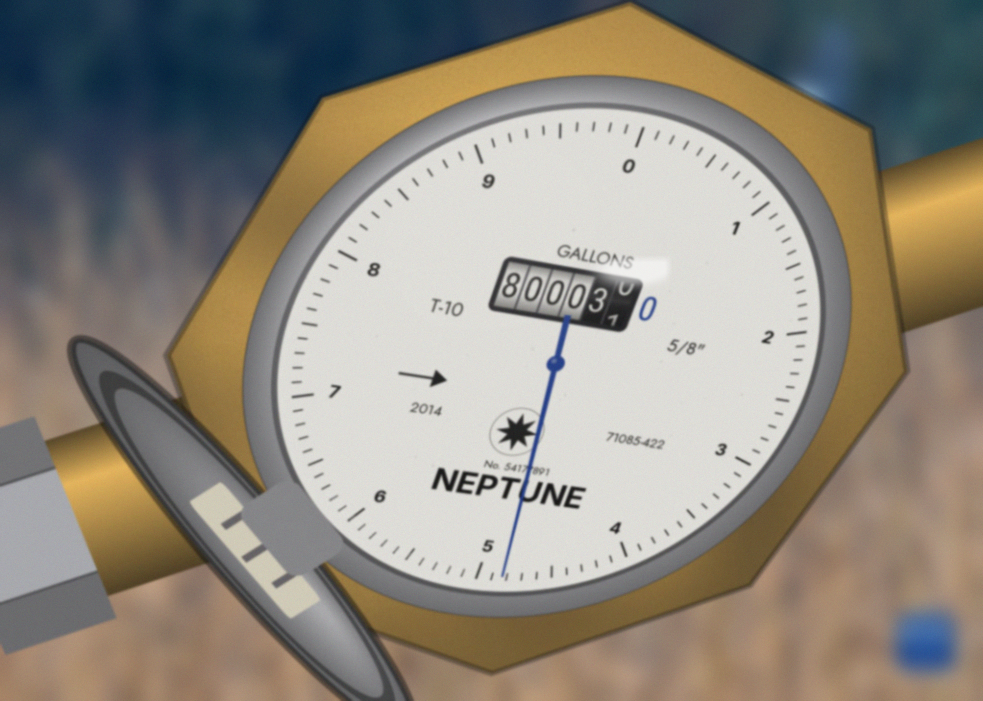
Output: 8000304.8 gal
